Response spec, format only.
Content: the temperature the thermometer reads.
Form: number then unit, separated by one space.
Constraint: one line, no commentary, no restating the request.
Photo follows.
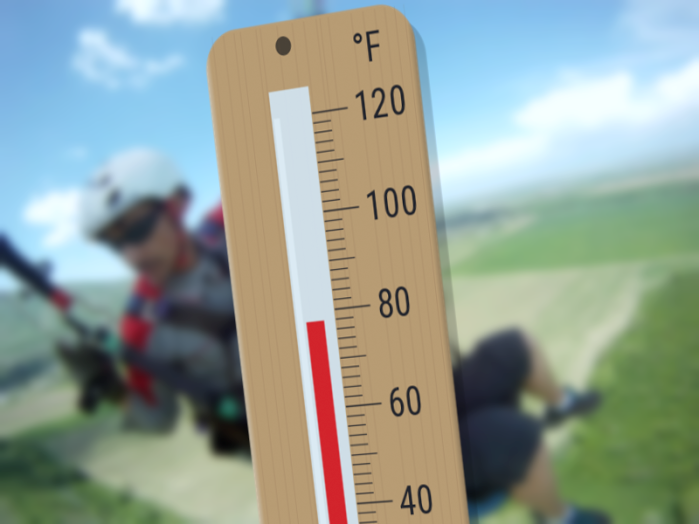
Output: 78 °F
